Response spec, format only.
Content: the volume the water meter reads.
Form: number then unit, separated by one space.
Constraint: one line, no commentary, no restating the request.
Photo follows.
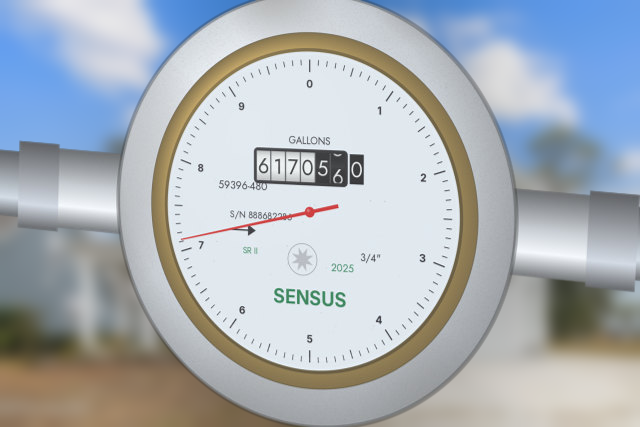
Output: 6170557.1 gal
